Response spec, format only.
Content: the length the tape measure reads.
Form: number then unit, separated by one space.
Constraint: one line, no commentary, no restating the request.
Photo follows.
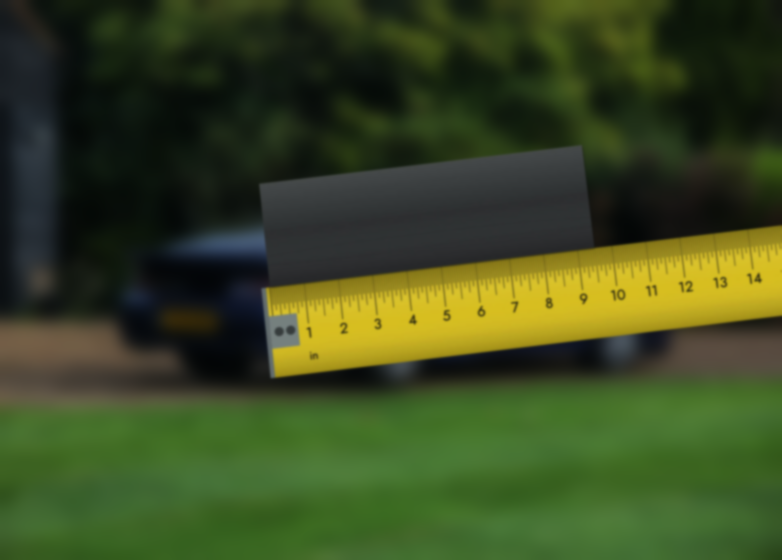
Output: 9.5 in
